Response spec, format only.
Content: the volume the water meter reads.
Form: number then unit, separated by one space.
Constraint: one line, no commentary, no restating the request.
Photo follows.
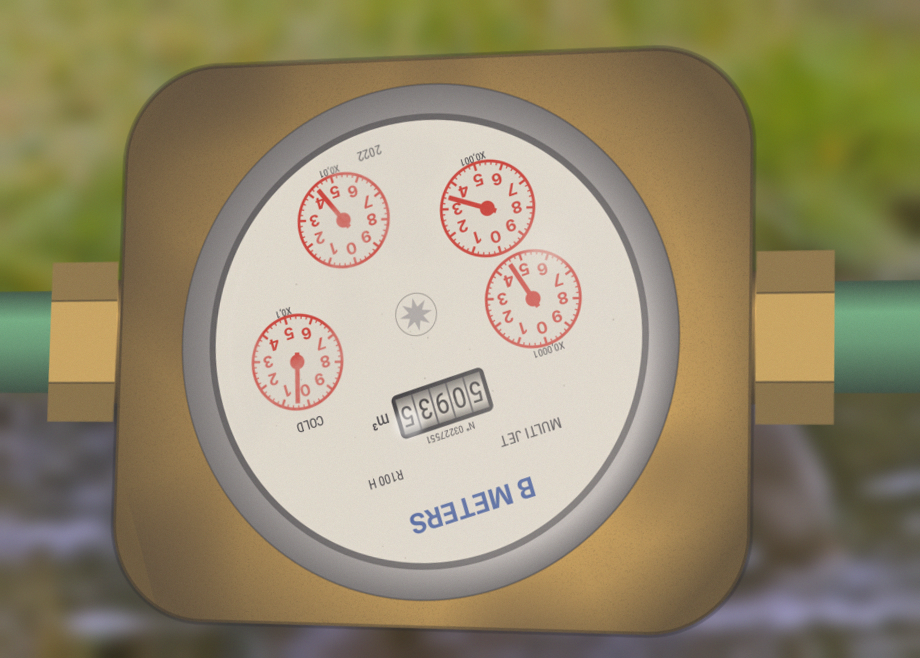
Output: 50935.0434 m³
